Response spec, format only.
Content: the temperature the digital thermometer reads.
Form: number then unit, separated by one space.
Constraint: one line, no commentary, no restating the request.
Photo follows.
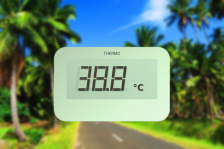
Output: 38.8 °C
